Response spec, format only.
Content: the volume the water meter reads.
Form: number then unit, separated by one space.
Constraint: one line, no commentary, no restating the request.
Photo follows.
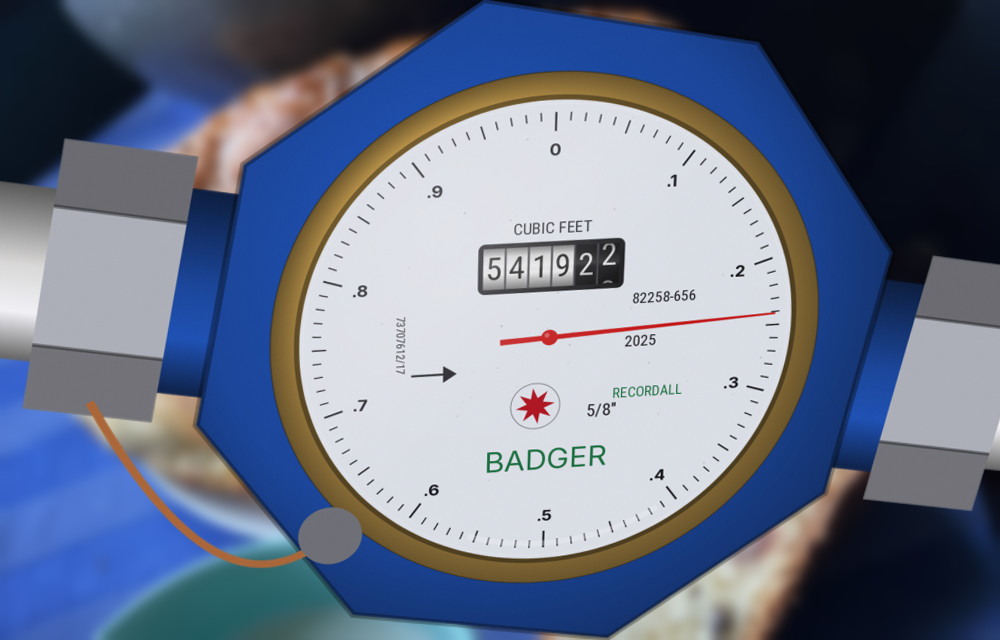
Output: 541922.24 ft³
